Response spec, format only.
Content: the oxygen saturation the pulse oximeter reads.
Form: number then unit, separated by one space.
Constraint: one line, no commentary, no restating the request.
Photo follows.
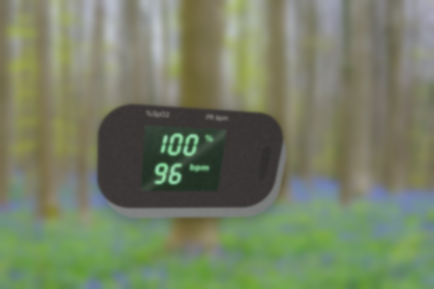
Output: 100 %
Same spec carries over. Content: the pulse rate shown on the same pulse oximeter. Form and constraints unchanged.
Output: 96 bpm
